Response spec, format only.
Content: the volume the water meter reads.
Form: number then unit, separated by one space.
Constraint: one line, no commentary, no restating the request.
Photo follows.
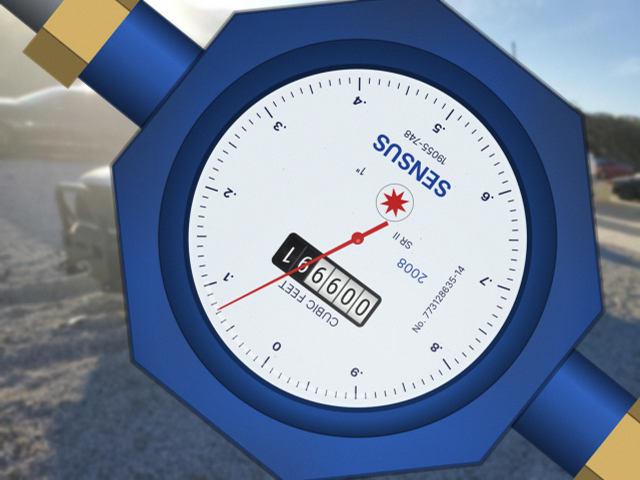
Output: 9991.07 ft³
